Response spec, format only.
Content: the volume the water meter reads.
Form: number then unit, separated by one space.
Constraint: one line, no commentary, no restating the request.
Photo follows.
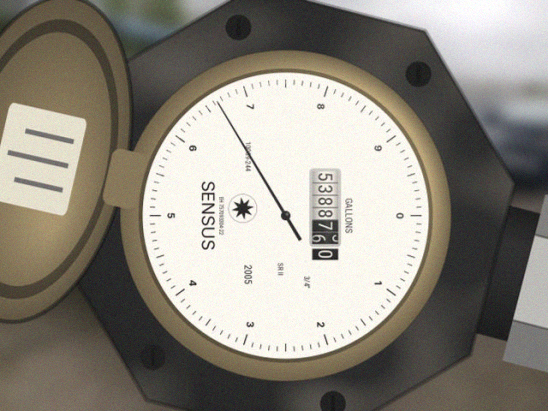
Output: 5388756.6 gal
